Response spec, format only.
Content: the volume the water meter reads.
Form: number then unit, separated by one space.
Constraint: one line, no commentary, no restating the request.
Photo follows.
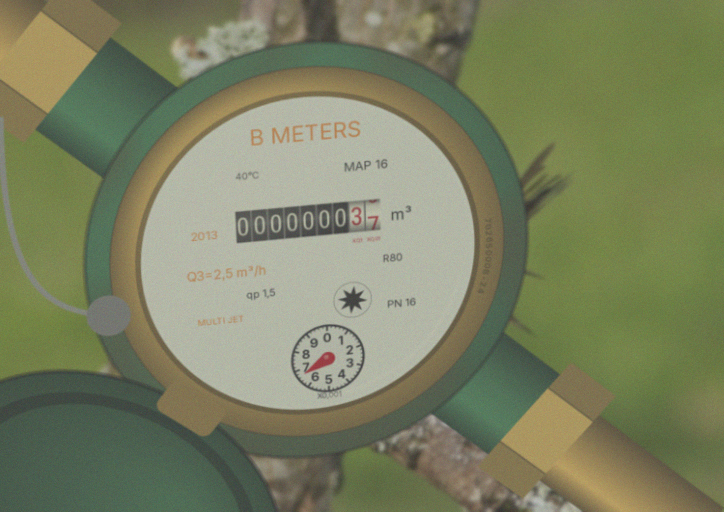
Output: 0.366 m³
